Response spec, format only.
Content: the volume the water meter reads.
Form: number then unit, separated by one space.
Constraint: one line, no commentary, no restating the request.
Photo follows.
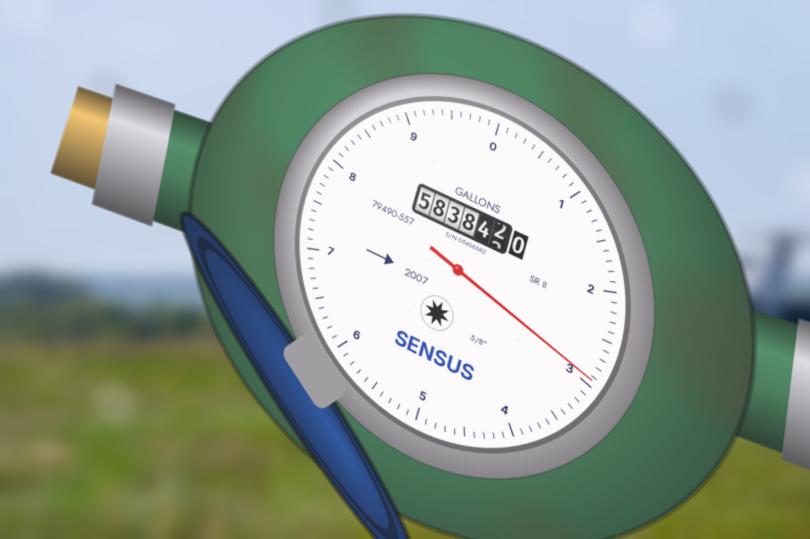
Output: 5838422.9 gal
